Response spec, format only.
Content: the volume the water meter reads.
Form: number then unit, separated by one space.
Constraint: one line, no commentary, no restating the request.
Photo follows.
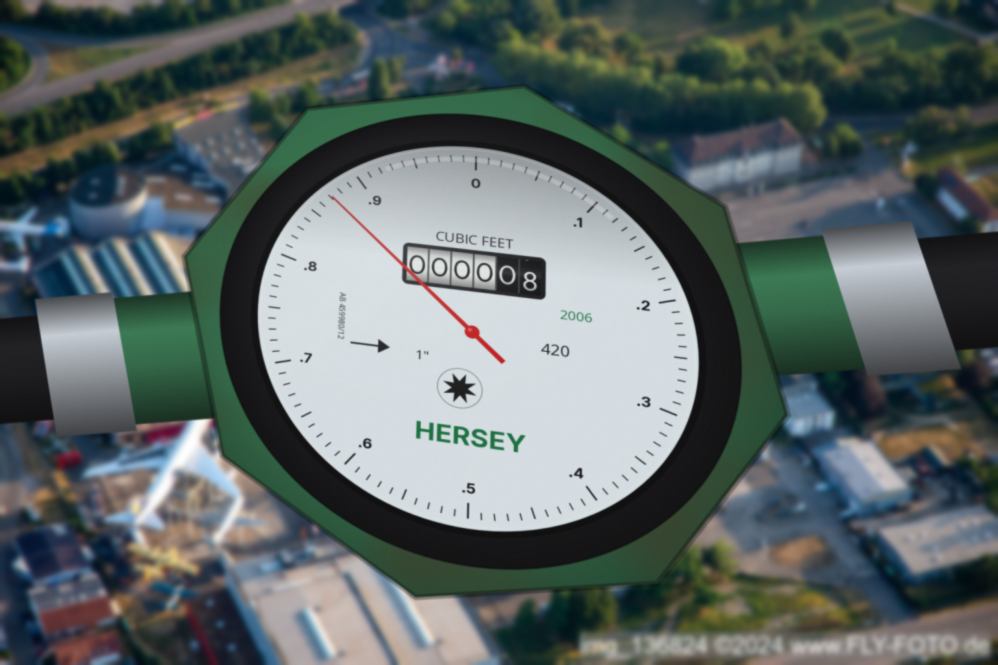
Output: 7.87 ft³
